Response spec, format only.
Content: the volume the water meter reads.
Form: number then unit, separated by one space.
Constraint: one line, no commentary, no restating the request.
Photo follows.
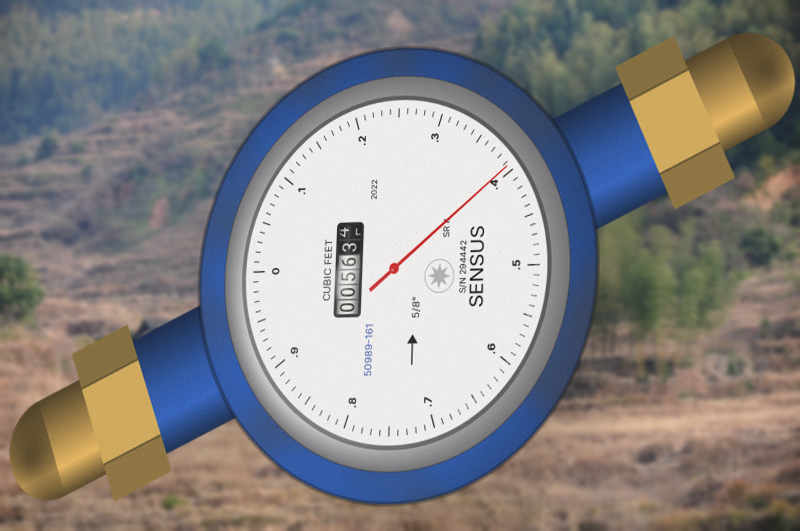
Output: 5634.39 ft³
